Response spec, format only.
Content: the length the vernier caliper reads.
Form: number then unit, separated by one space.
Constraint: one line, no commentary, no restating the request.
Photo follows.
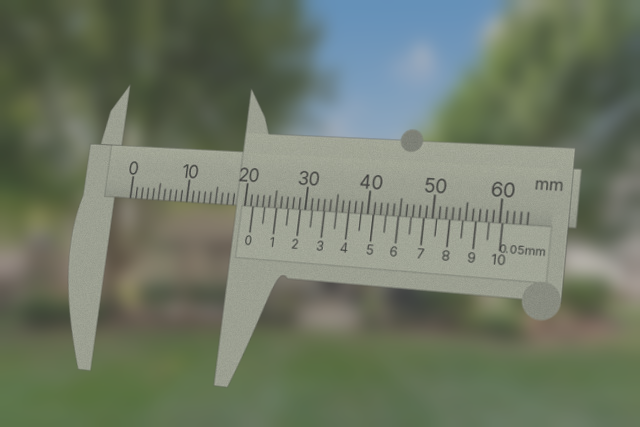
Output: 21.4 mm
